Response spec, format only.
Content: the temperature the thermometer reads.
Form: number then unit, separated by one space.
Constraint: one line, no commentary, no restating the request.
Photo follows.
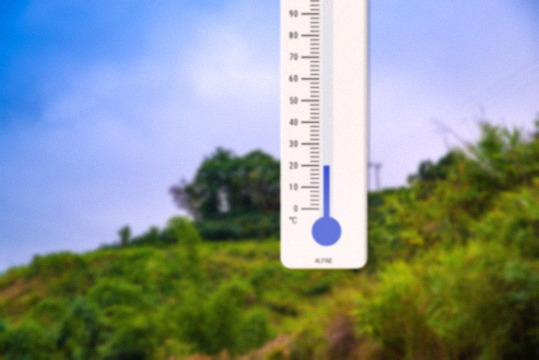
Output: 20 °C
